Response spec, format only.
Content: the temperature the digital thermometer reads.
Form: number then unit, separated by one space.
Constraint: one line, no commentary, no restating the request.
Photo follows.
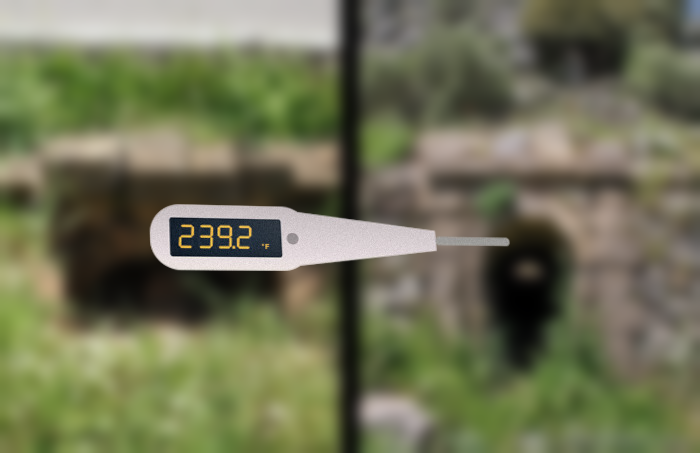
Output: 239.2 °F
